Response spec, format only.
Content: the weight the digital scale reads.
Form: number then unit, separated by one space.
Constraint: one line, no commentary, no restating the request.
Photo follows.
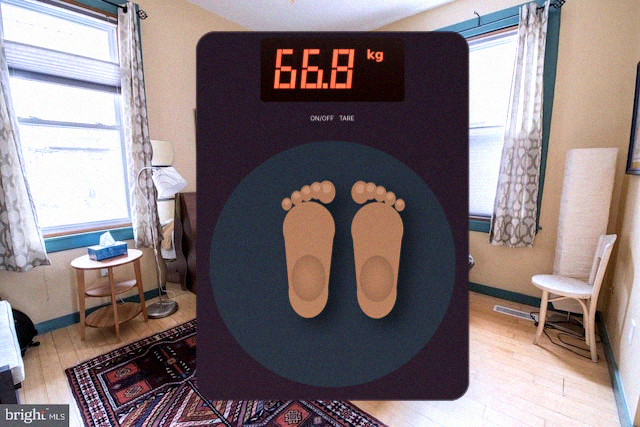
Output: 66.8 kg
